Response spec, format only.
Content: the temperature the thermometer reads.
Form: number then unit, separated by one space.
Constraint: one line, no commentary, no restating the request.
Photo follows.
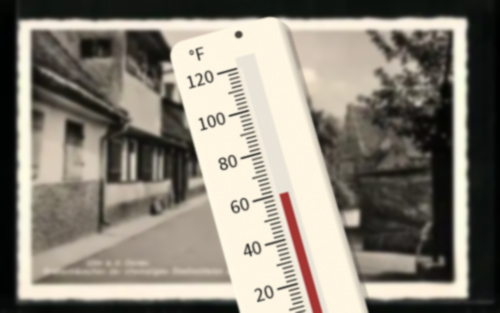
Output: 60 °F
